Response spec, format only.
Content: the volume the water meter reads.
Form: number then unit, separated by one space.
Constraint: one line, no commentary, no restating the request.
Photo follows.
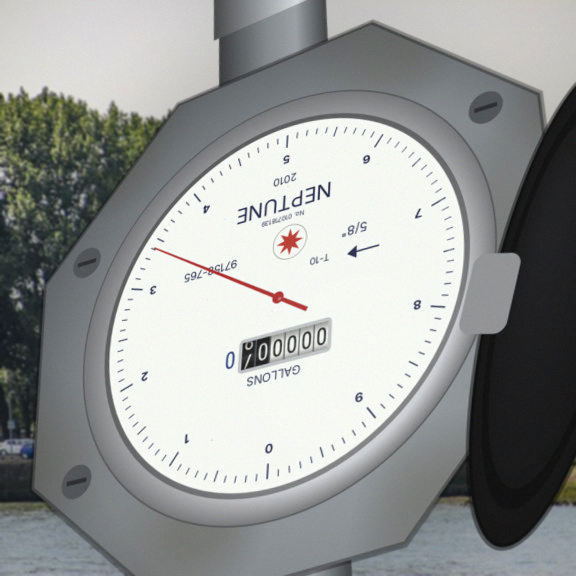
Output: 73.4 gal
